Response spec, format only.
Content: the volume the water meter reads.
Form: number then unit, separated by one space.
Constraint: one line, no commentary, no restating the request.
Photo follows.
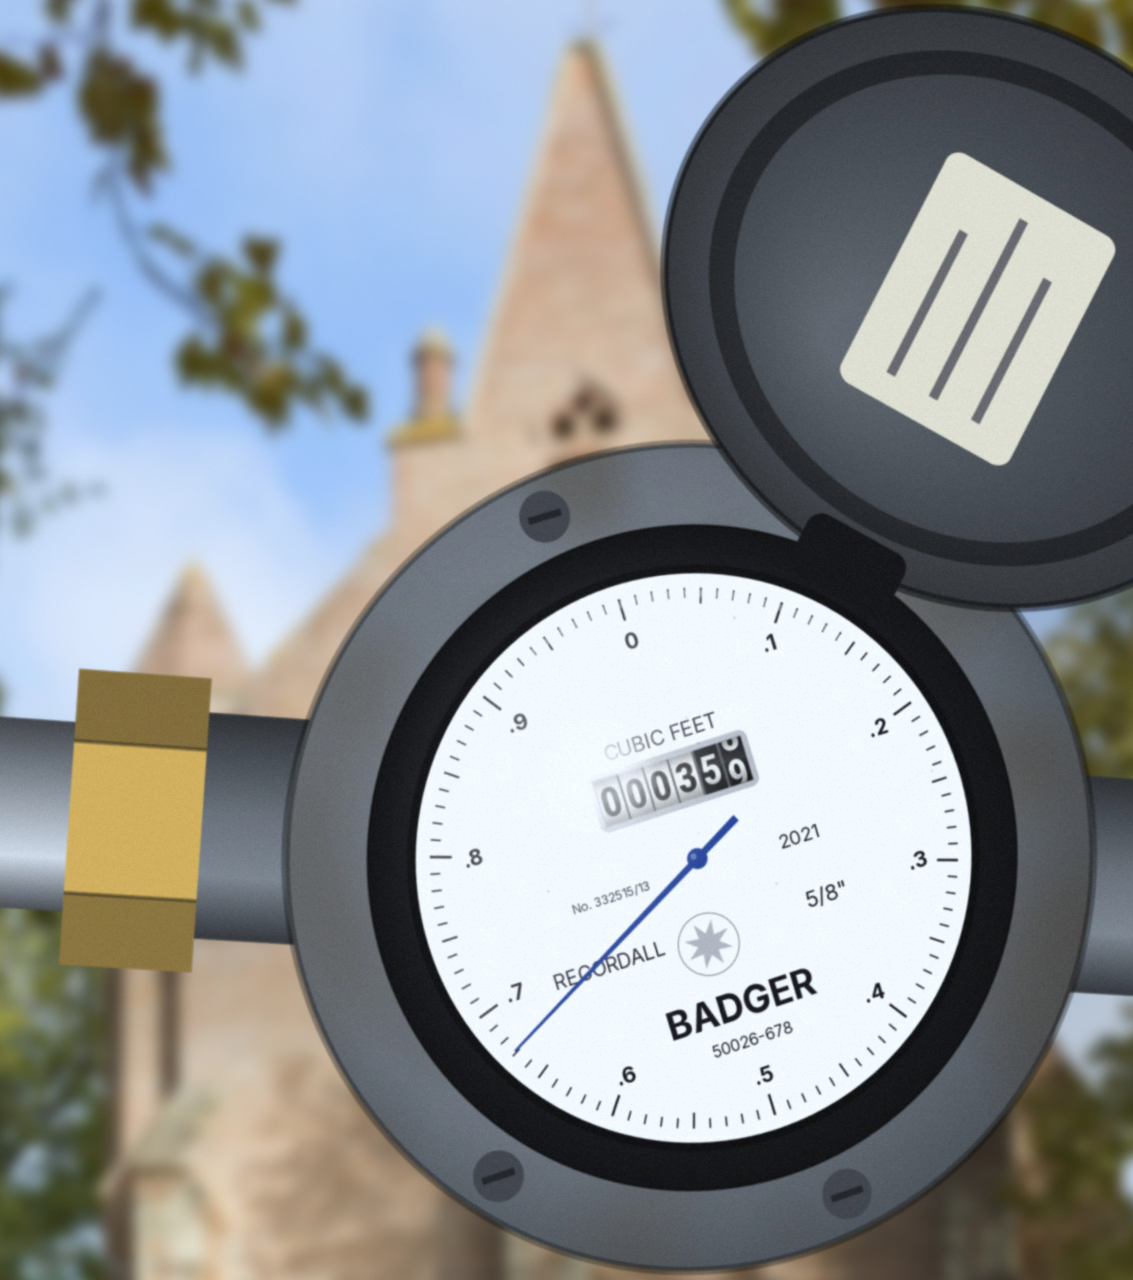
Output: 358.67 ft³
